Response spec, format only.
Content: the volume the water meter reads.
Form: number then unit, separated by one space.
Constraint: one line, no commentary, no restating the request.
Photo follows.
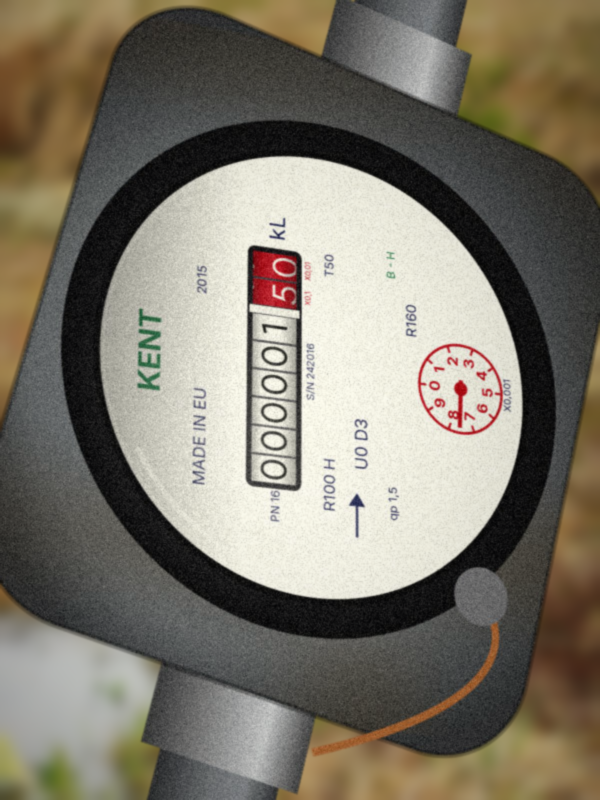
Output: 1.497 kL
